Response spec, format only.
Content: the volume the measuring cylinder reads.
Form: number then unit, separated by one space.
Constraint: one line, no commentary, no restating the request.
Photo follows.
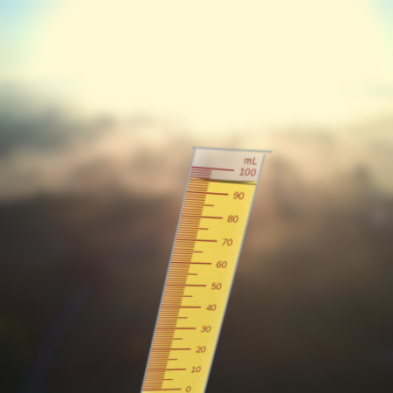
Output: 95 mL
